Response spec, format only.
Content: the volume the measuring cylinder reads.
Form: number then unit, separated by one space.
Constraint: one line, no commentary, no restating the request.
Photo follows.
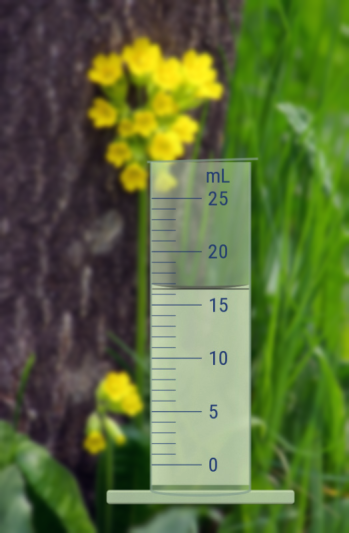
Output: 16.5 mL
